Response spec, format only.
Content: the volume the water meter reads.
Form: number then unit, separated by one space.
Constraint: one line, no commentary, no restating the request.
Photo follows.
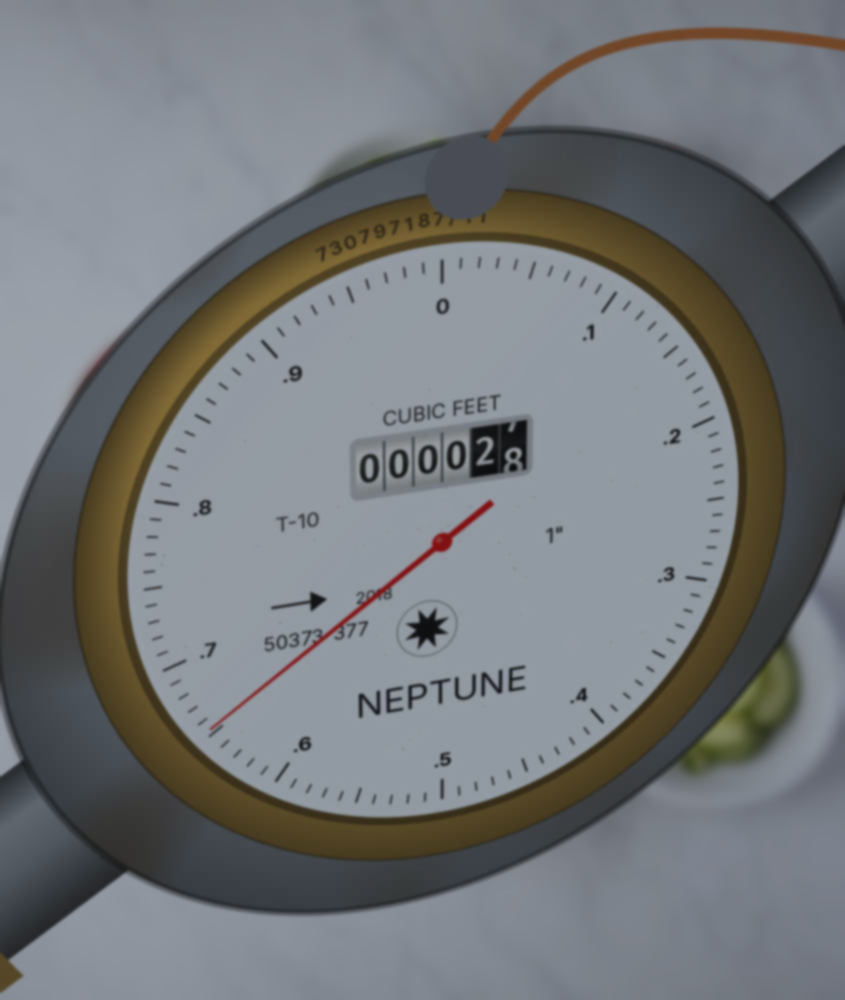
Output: 27.65 ft³
